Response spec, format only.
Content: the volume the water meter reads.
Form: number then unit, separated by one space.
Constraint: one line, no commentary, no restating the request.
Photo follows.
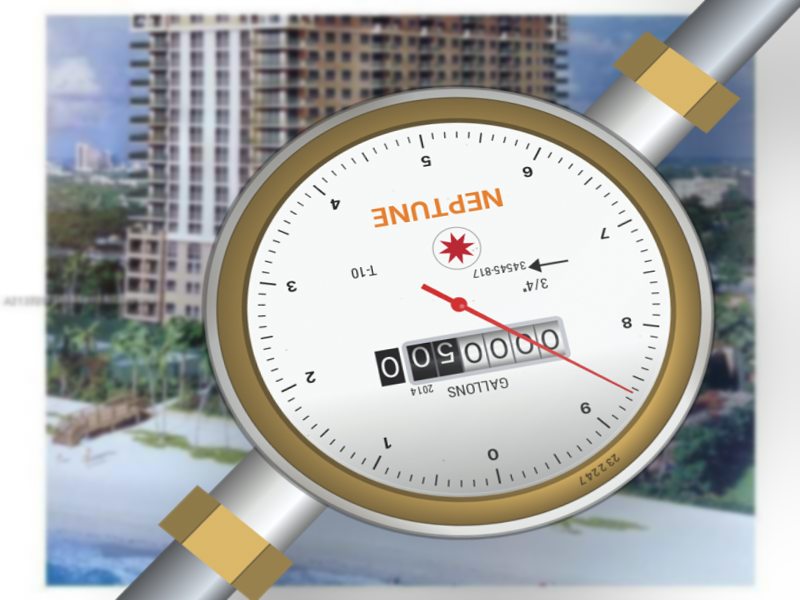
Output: 498.6 gal
